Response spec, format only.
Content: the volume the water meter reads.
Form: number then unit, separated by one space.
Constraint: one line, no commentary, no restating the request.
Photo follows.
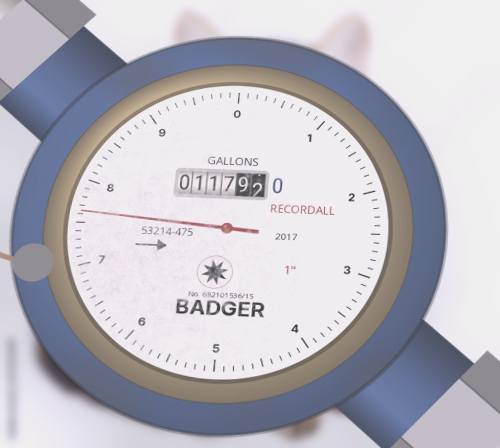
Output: 117917.6 gal
